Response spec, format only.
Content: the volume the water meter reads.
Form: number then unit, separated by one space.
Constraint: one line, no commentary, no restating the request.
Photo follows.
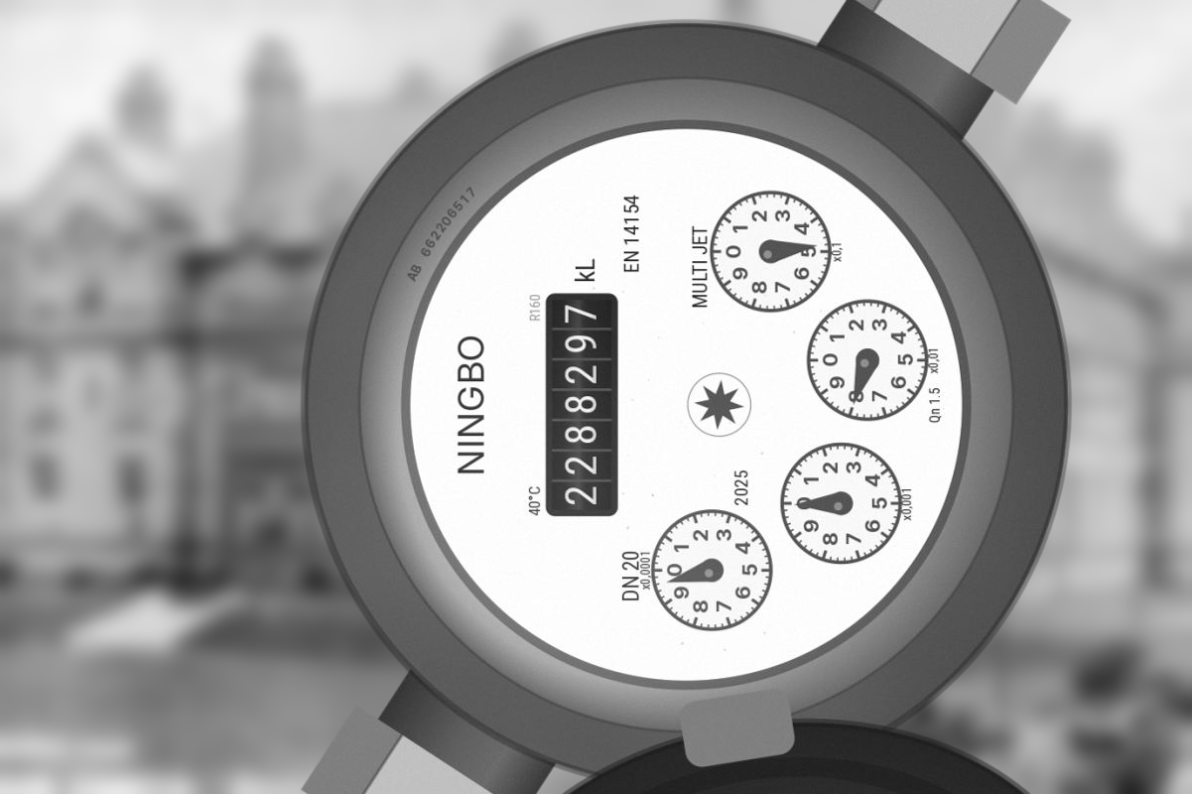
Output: 2288297.4799 kL
